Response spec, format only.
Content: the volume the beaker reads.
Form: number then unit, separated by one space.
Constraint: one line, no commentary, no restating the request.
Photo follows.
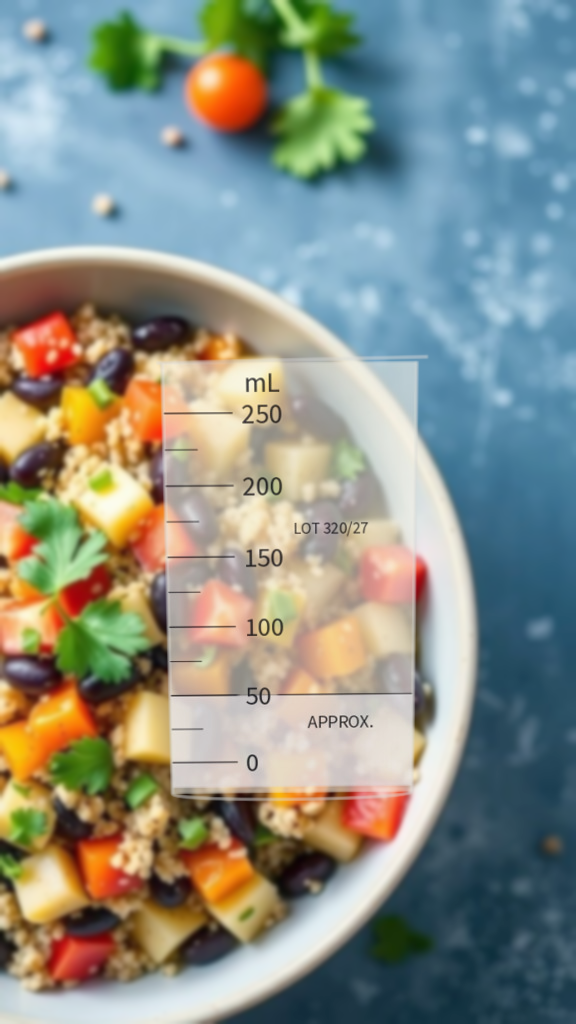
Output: 50 mL
